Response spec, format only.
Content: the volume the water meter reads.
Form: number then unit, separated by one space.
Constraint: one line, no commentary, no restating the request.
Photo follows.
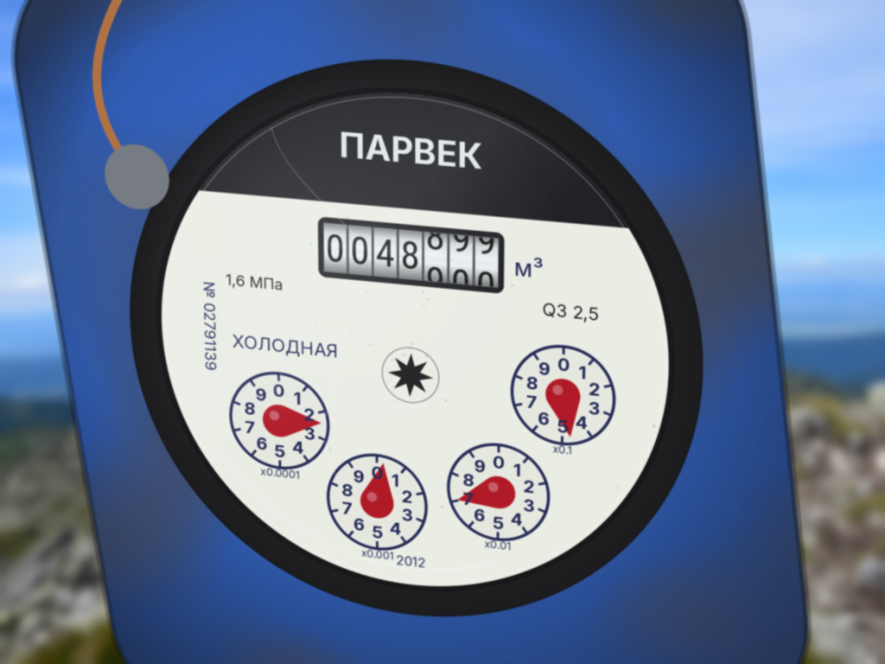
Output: 48899.4702 m³
